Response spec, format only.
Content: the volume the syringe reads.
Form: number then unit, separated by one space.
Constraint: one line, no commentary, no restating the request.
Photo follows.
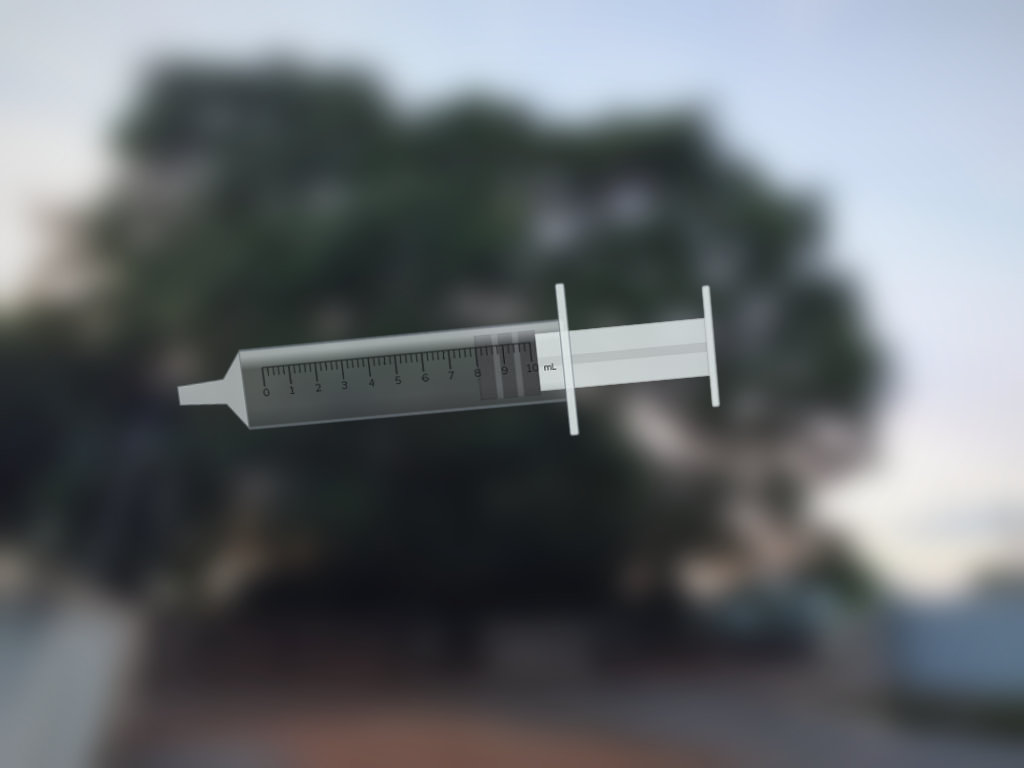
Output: 8 mL
